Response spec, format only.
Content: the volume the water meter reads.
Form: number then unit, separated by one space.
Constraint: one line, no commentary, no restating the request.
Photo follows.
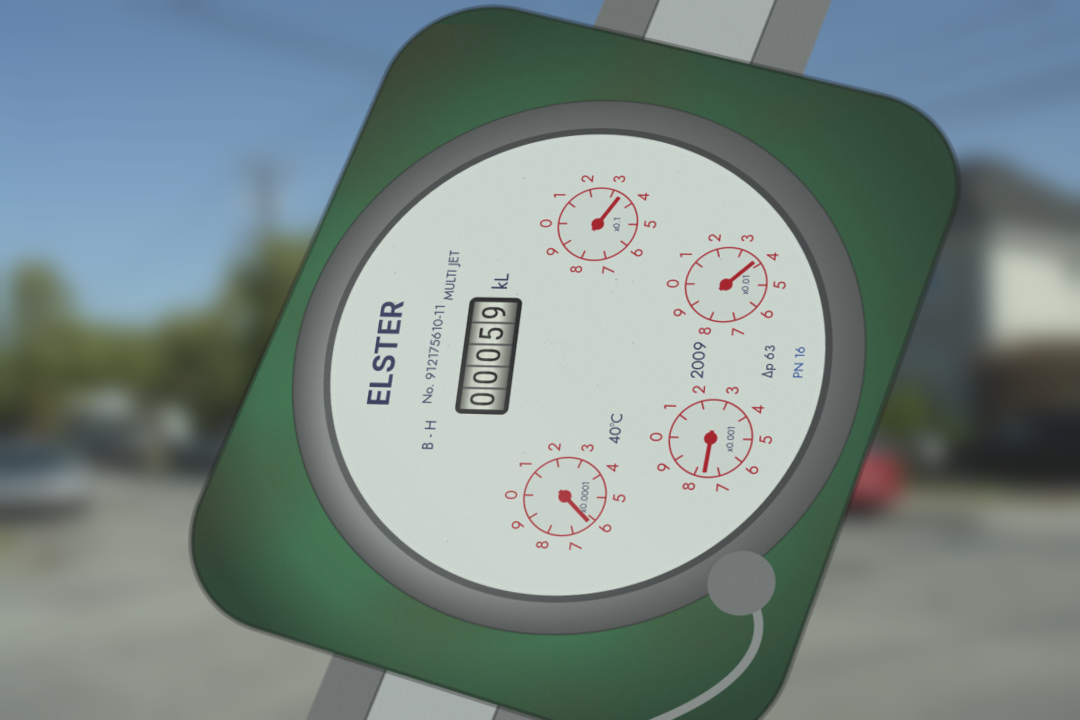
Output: 59.3376 kL
